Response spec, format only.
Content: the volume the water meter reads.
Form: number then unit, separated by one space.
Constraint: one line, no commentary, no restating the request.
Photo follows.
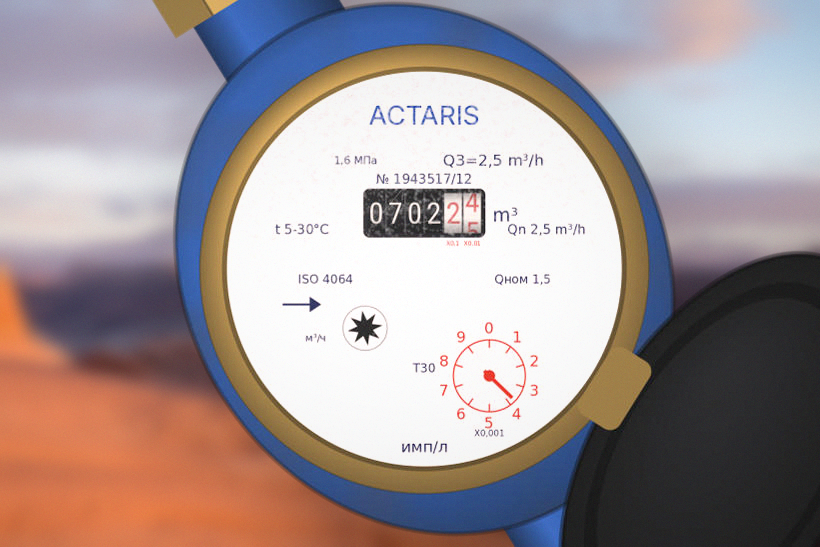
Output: 702.243 m³
